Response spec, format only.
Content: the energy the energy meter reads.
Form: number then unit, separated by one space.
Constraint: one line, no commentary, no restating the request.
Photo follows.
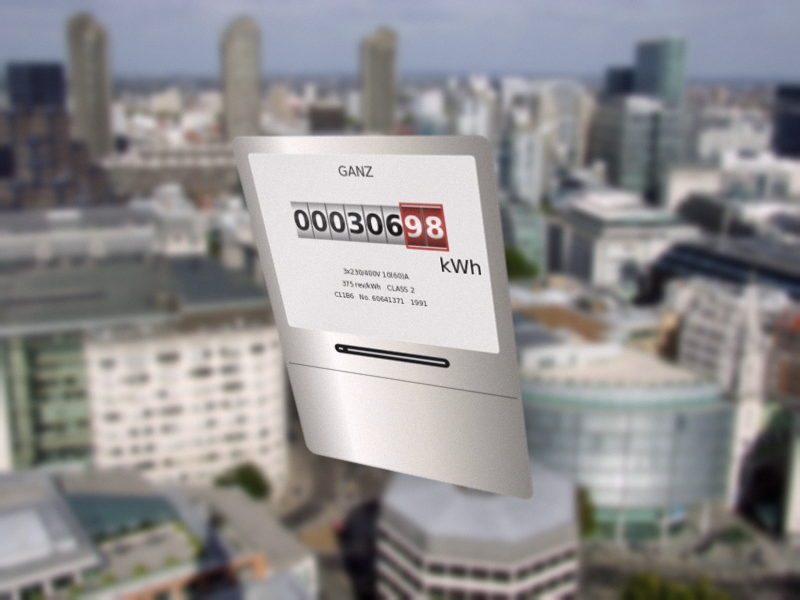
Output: 306.98 kWh
